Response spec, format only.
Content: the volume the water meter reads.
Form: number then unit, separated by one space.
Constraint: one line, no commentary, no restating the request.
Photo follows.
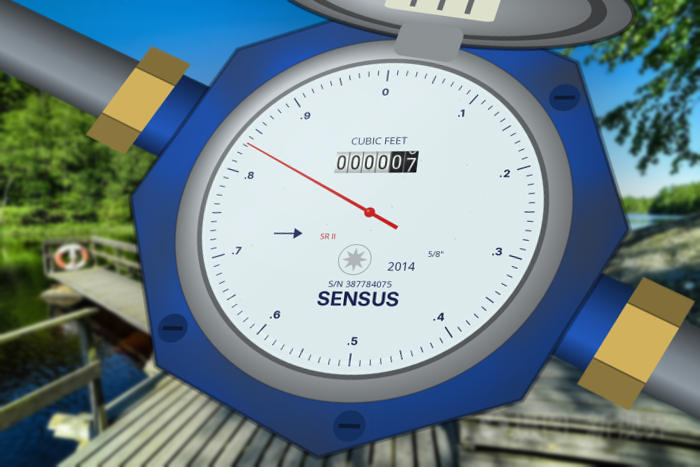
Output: 6.83 ft³
